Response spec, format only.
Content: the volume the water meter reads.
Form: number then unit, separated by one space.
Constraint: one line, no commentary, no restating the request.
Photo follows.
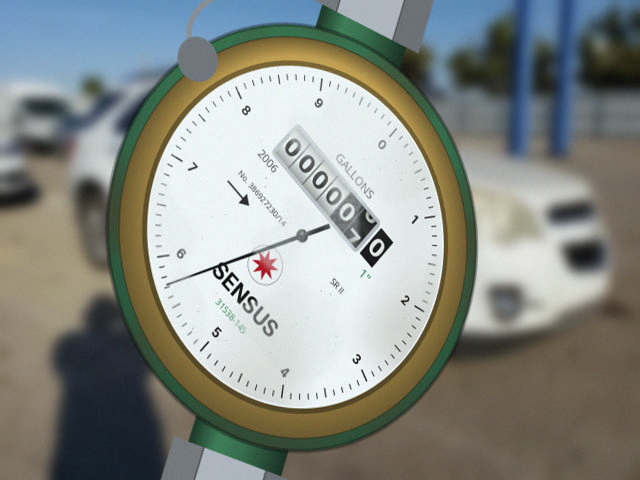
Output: 65.7 gal
